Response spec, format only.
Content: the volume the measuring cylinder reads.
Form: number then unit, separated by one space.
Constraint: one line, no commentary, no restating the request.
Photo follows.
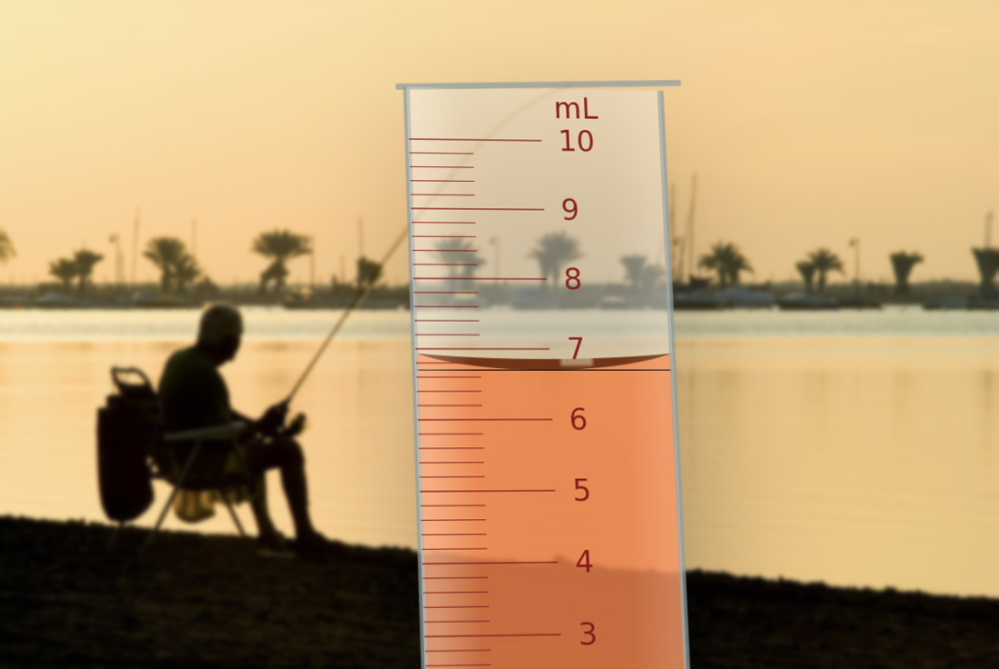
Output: 6.7 mL
